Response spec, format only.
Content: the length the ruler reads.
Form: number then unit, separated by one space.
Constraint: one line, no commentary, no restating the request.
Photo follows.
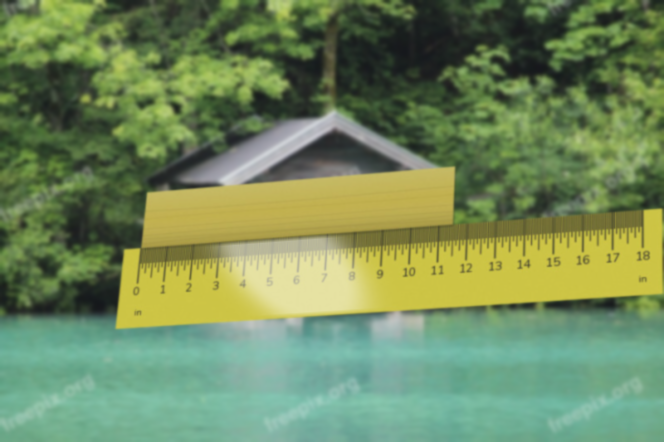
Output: 11.5 in
